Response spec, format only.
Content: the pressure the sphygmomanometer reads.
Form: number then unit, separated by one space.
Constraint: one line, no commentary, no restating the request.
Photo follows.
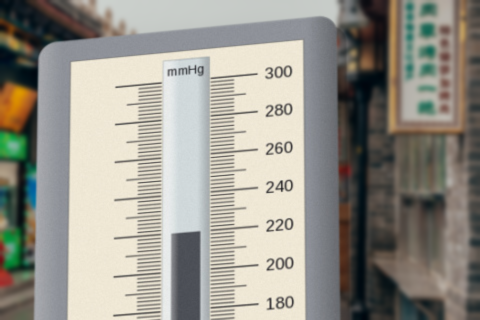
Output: 220 mmHg
